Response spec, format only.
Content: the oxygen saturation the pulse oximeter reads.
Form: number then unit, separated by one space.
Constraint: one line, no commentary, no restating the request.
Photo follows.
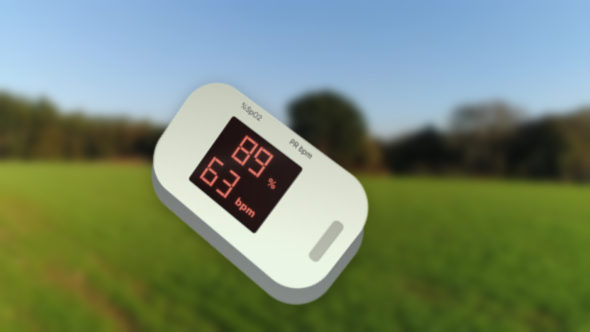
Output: 89 %
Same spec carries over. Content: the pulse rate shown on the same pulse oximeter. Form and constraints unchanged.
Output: 63 bpm
